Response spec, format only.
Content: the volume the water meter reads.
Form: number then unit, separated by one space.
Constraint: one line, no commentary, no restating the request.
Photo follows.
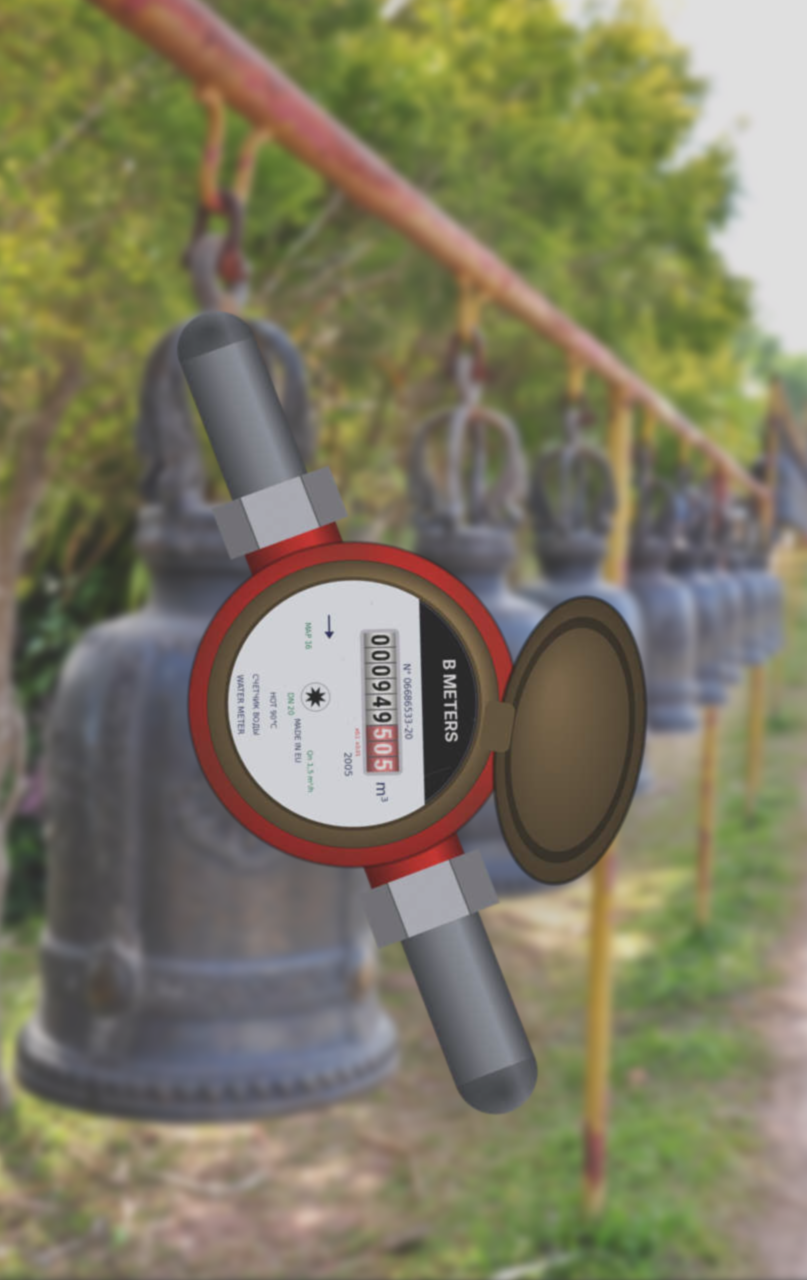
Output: 949.505 m³
